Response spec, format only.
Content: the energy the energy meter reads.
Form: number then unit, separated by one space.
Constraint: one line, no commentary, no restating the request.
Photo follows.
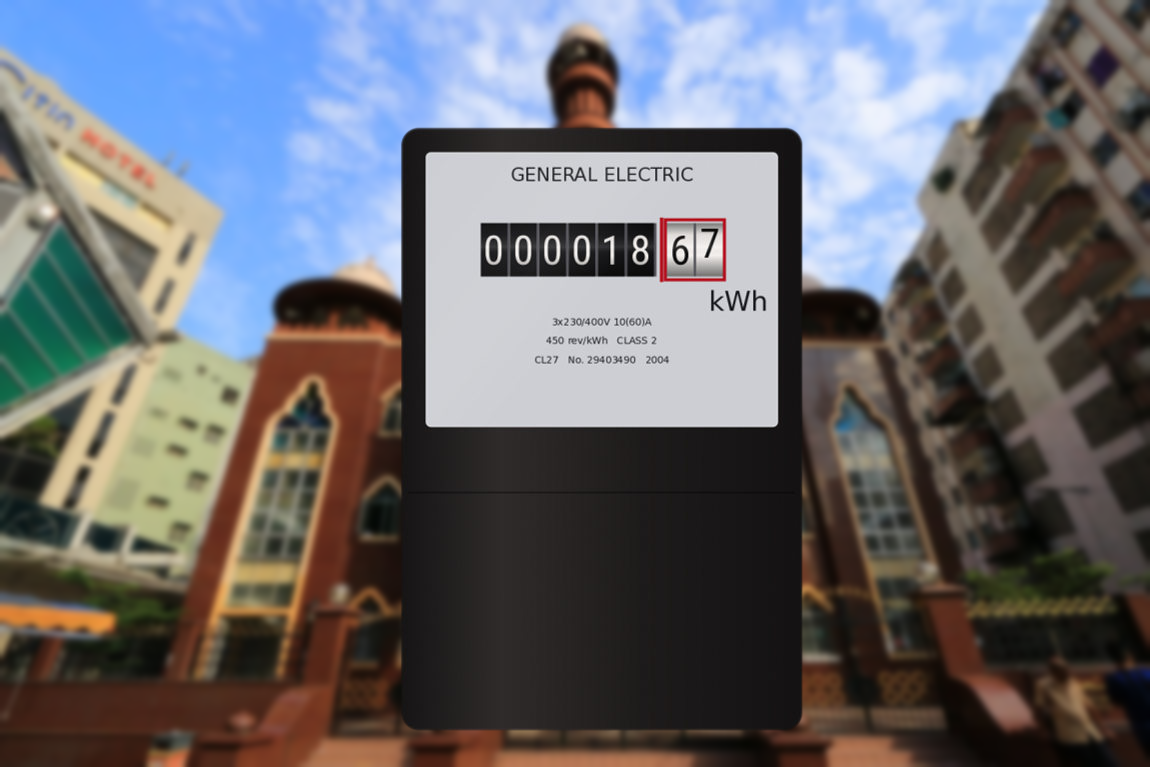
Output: 18.67 kWh
